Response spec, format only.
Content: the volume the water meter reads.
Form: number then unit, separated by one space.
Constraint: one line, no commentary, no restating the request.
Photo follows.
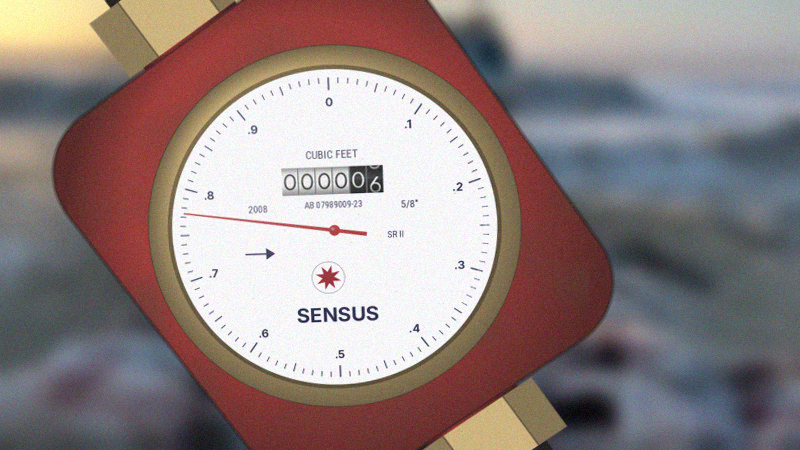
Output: 5.77 ft³
